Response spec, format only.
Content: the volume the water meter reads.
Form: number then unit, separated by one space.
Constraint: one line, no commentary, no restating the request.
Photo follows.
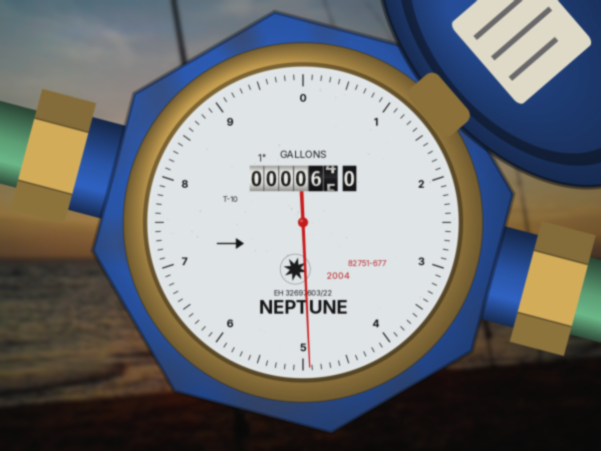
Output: 644.9 gal
